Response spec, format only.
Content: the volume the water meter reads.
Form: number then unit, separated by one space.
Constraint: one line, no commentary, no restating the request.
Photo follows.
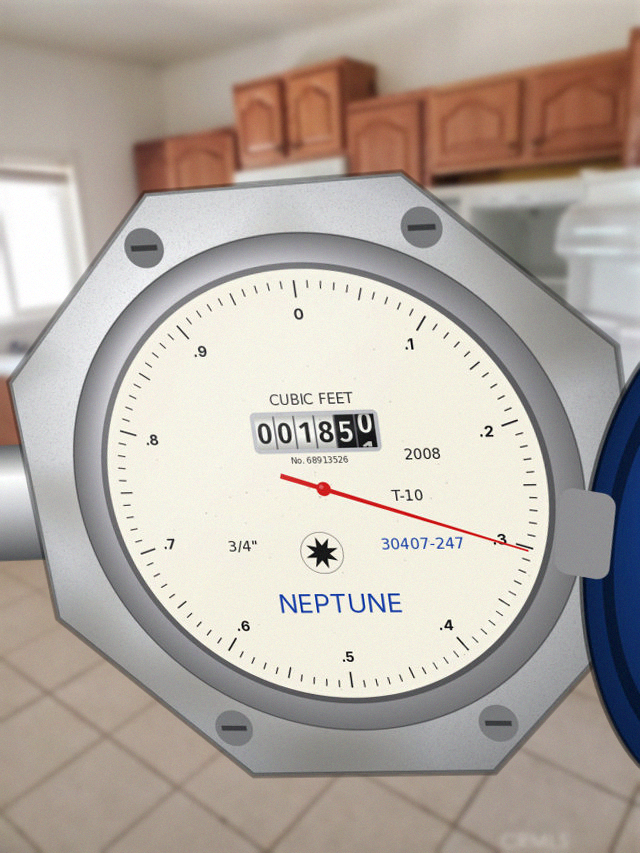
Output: 1850.30 ft³
